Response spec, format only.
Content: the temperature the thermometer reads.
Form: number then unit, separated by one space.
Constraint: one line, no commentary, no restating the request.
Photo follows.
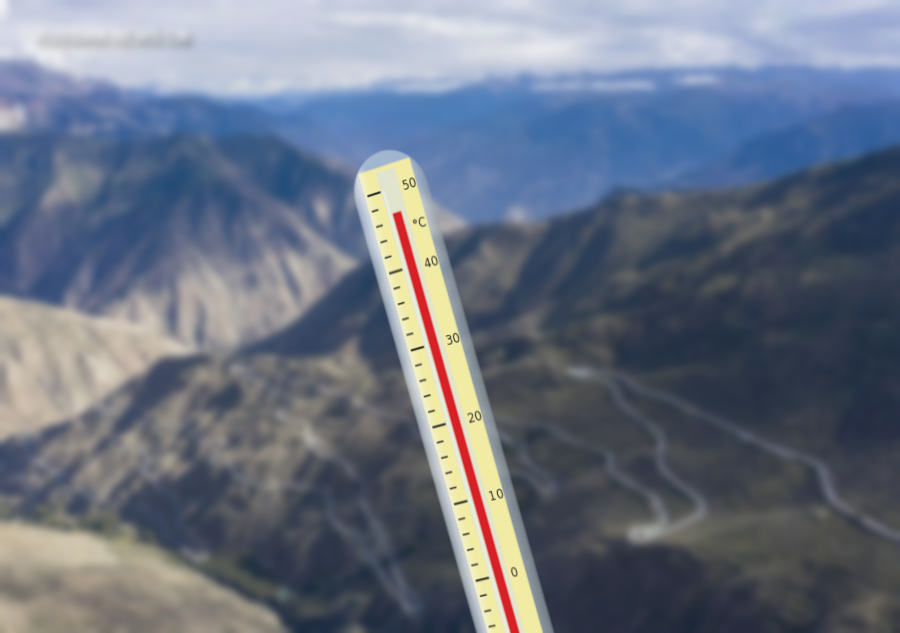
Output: 47 °C
